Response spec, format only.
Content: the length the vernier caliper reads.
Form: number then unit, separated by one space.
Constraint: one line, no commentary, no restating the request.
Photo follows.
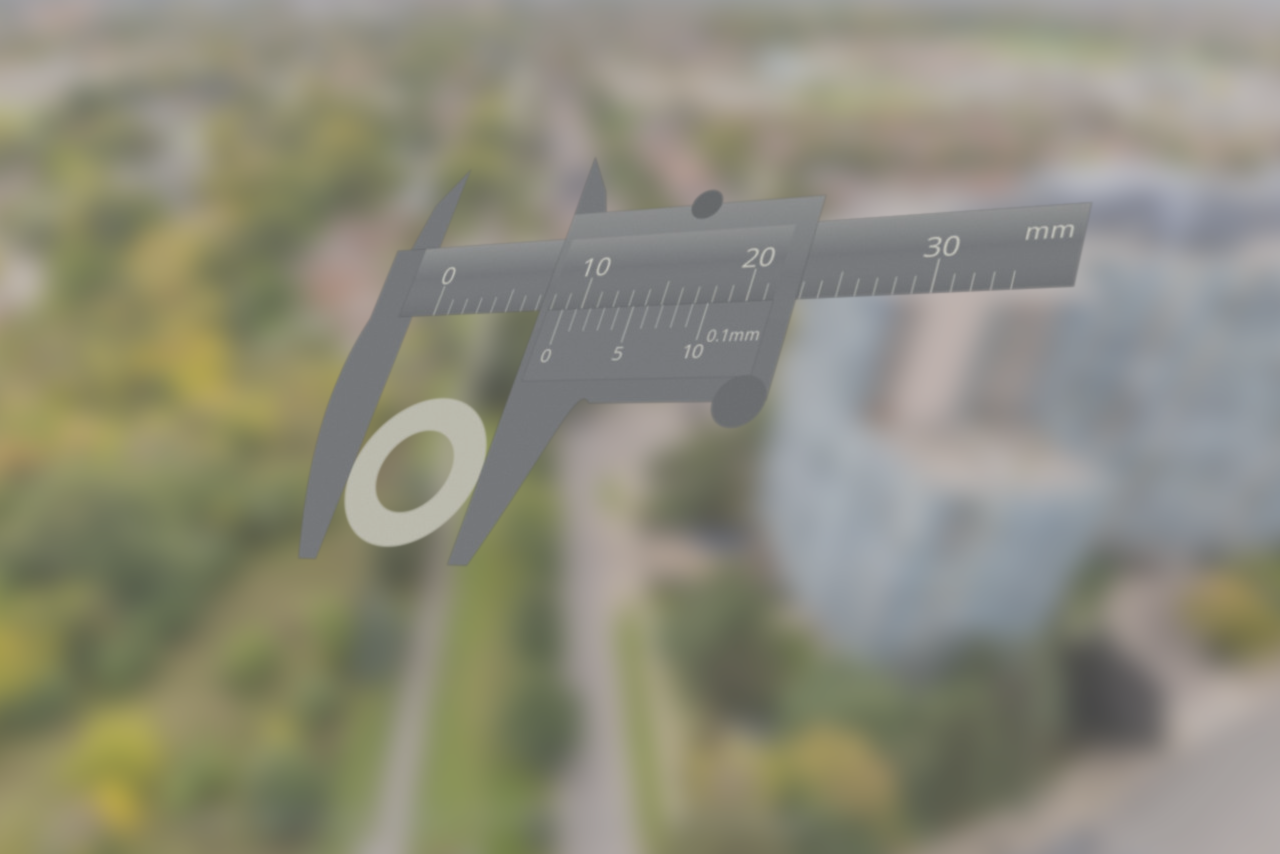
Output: 8.8 mm
